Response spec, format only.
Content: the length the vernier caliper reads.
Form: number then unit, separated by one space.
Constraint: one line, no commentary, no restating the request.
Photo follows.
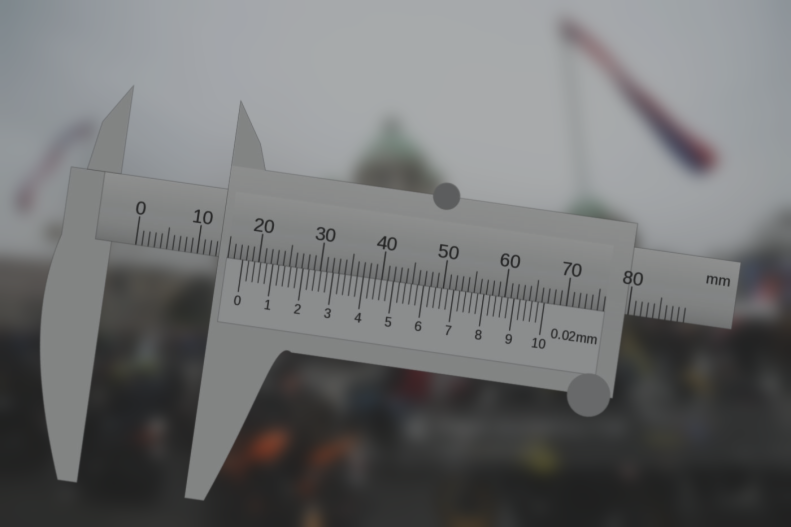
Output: 17.4 mm
